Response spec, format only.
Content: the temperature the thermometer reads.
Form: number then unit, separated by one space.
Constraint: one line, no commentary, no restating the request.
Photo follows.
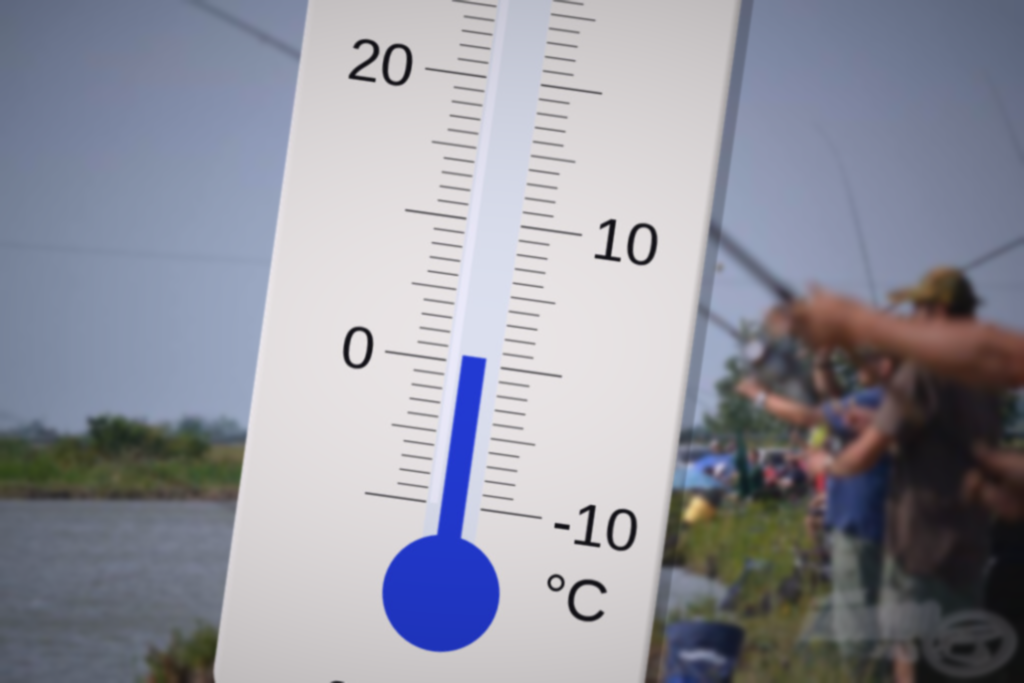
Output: 0.5 °C
